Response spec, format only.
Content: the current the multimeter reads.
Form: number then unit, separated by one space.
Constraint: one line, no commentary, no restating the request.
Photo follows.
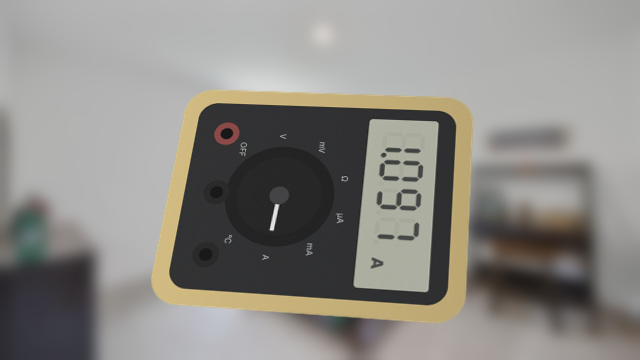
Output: 1.097 A
